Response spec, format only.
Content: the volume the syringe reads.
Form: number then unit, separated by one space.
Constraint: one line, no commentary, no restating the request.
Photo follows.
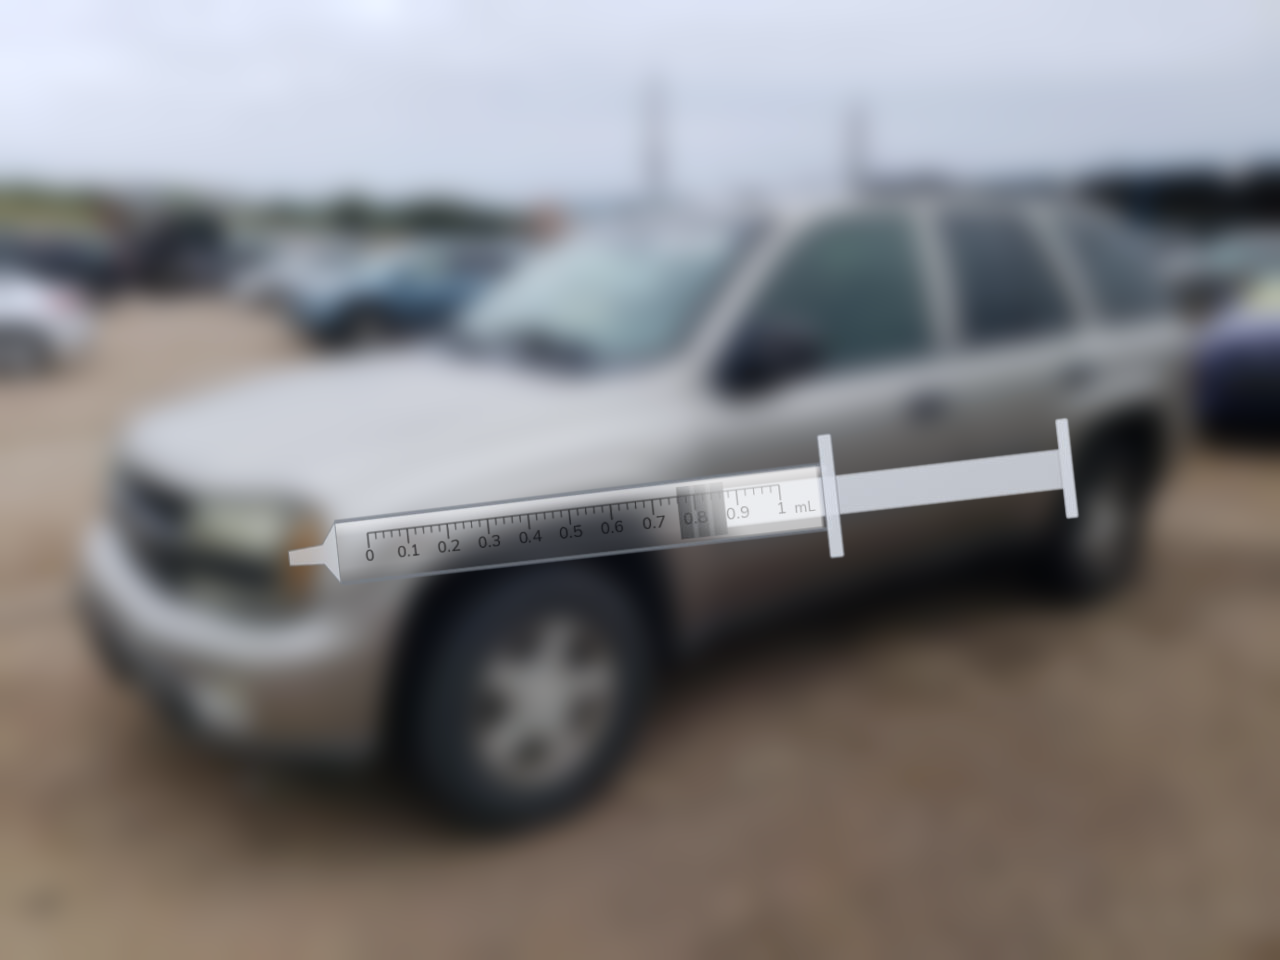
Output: 0.76 mL
